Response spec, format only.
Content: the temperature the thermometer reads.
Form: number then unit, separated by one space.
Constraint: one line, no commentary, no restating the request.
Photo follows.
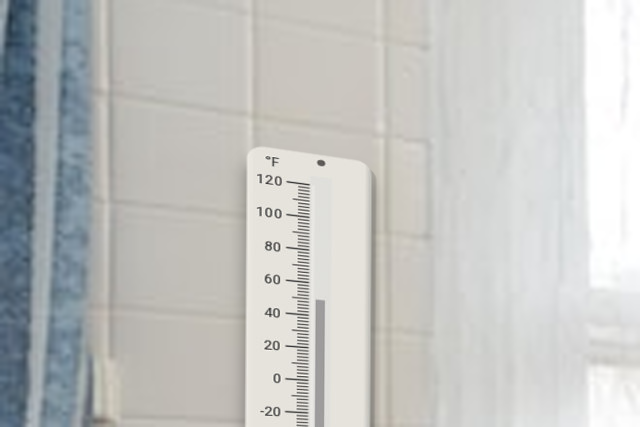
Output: 50 °F
